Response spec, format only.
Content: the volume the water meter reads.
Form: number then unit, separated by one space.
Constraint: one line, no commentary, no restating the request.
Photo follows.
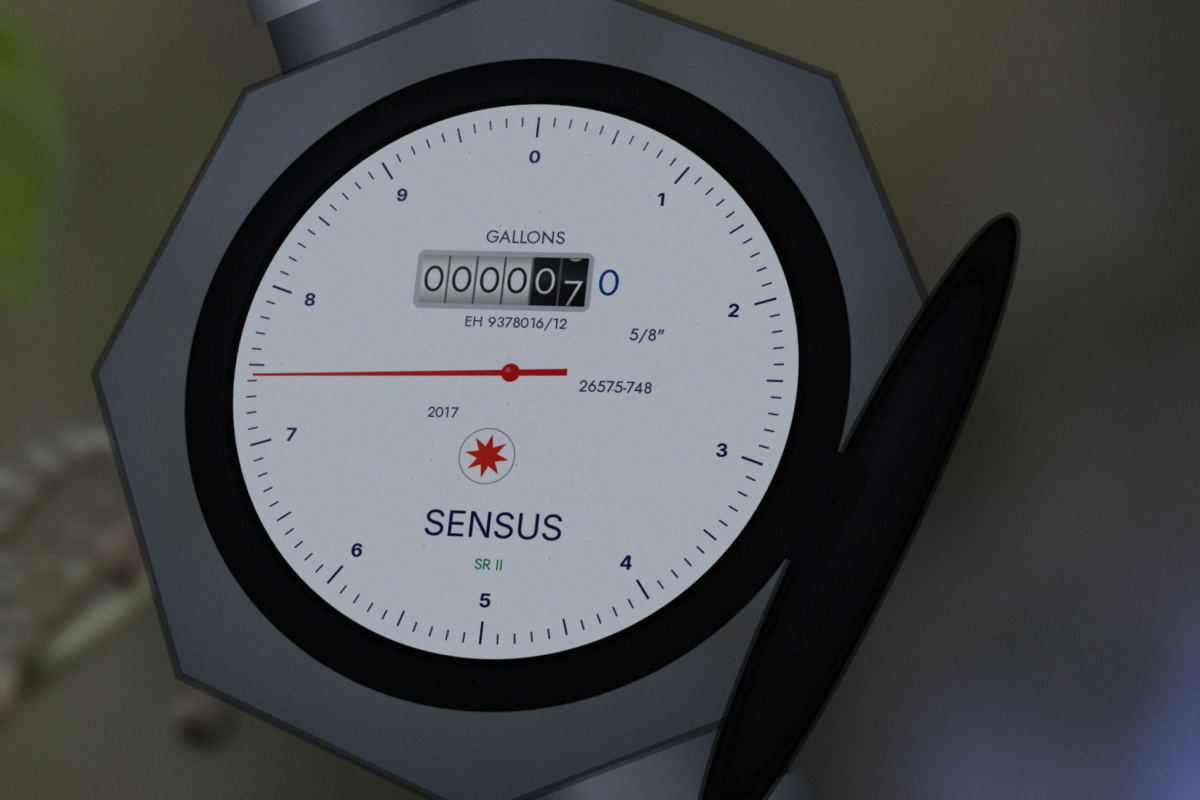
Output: 67.4 gal
